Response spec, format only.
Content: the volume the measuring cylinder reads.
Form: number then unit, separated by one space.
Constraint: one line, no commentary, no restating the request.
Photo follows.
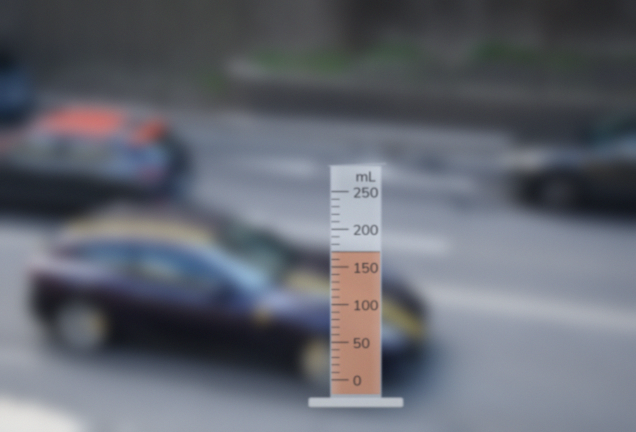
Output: 170 mL
